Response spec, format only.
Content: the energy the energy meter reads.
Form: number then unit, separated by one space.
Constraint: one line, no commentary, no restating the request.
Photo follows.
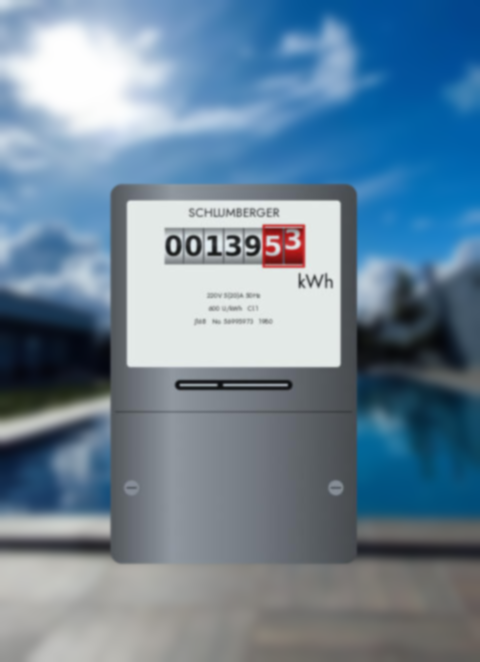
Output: 139.53 kWh
